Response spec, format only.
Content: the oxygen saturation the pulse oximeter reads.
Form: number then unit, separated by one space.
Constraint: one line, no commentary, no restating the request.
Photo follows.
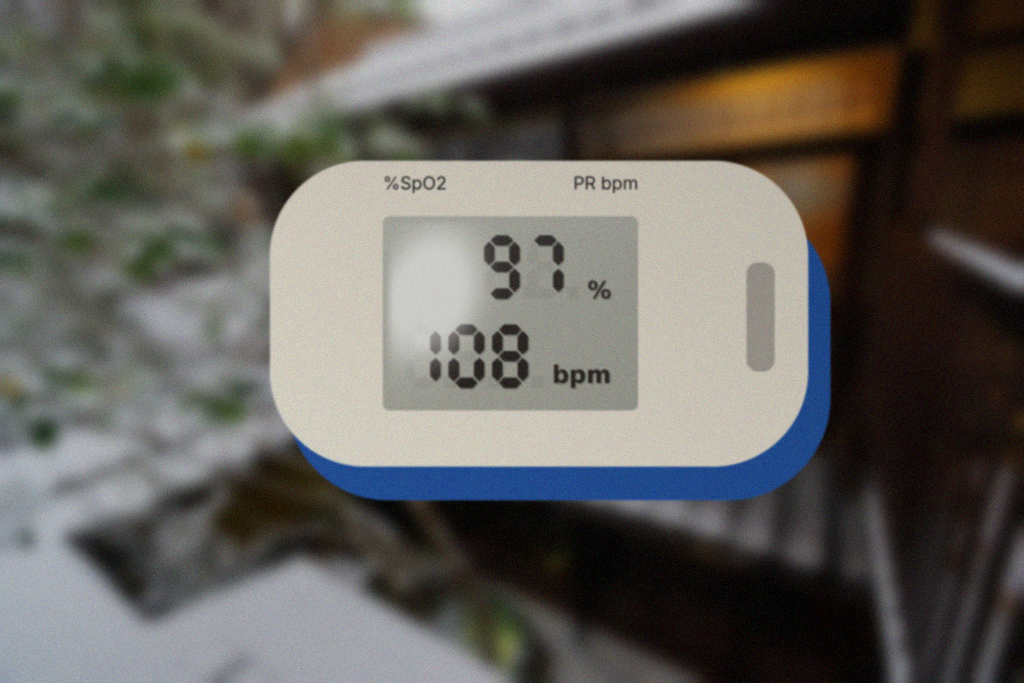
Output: 97 %
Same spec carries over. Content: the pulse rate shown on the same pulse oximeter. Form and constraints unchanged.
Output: 108 bpm
